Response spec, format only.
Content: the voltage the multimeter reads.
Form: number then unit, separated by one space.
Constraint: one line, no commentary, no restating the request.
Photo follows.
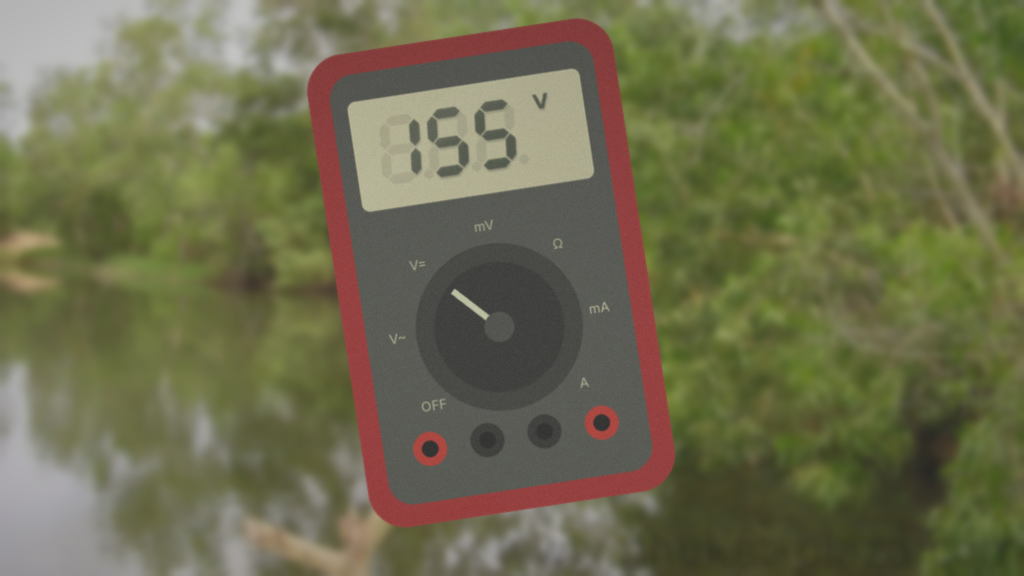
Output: 155 V
